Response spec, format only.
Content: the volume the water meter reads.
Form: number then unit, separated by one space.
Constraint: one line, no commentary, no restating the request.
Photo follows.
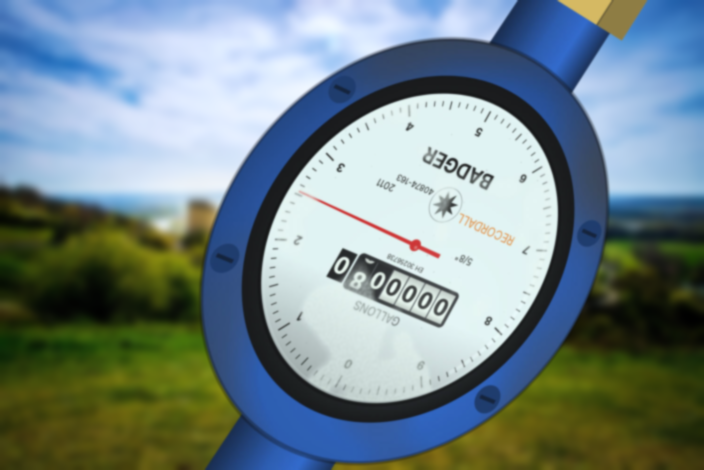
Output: 82.5 gal
